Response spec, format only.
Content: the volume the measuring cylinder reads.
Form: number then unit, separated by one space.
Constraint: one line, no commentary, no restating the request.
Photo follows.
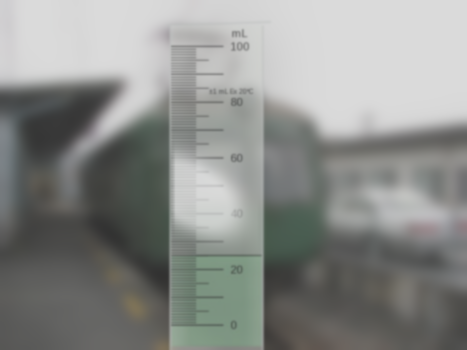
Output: 25 mL
